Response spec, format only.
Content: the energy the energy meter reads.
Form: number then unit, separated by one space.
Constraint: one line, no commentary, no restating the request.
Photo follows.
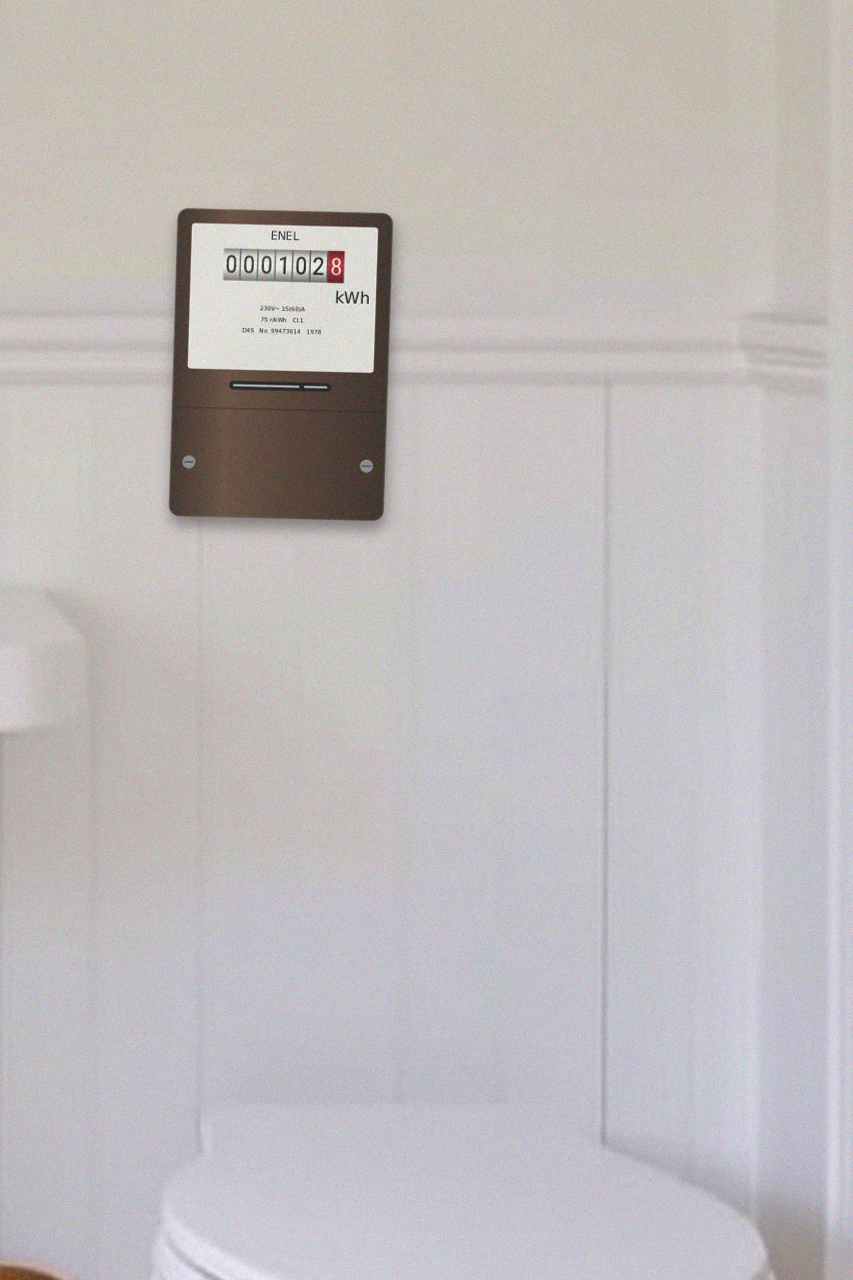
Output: 102.8 kWh
